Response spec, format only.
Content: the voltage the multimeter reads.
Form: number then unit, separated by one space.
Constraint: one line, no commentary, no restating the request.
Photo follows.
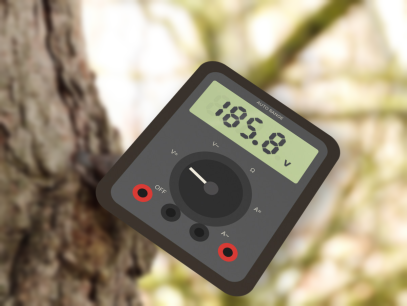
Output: 185.8 V
